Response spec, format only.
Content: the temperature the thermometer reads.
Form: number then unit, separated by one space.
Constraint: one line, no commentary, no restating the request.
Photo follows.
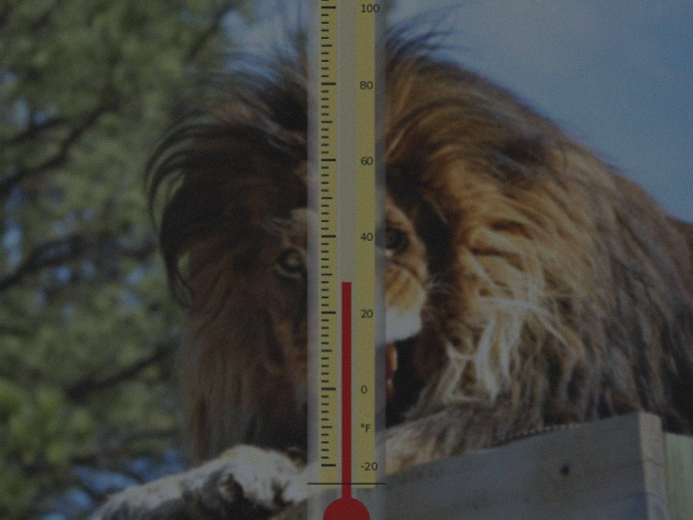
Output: 28 °F
